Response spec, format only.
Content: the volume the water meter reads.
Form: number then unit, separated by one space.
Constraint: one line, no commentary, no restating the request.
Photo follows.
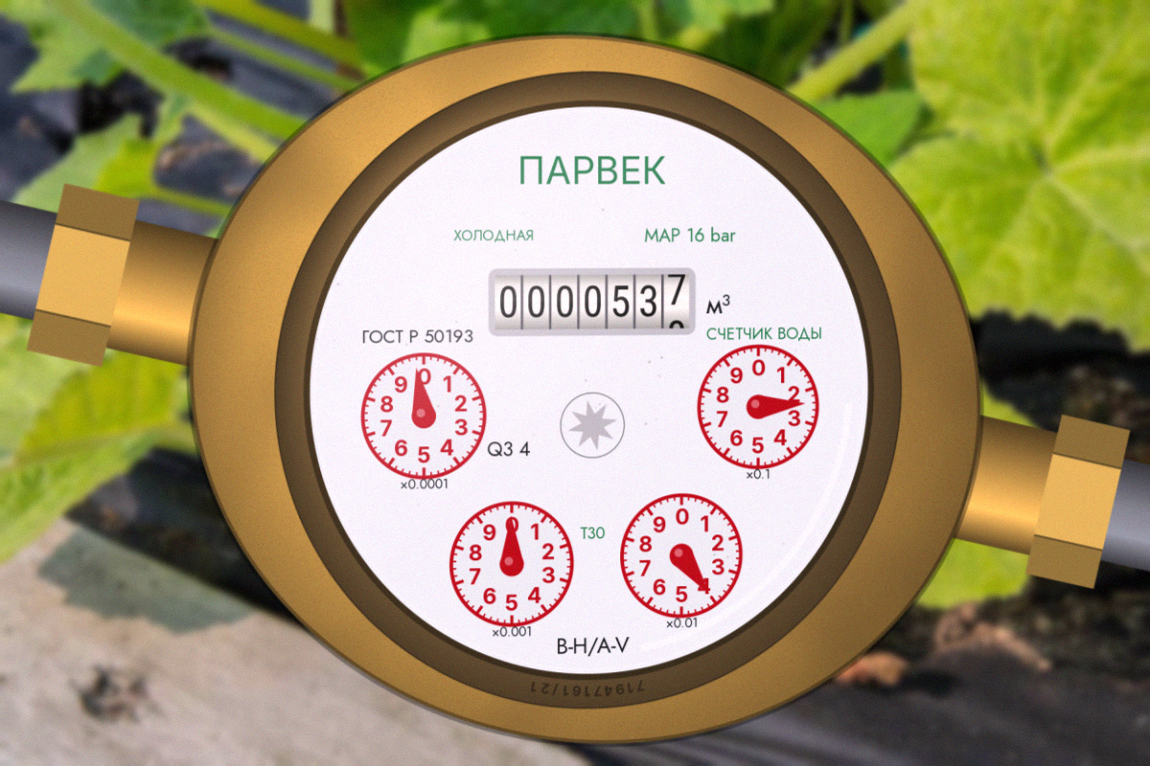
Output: 537.2399 m³
